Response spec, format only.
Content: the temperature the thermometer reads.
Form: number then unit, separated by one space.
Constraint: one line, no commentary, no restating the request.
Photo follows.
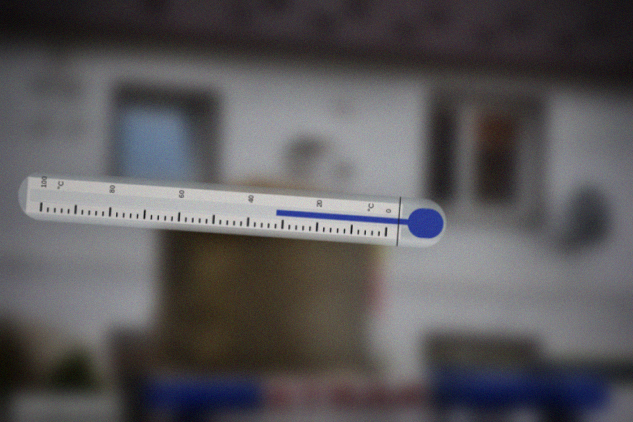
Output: 32 °C
